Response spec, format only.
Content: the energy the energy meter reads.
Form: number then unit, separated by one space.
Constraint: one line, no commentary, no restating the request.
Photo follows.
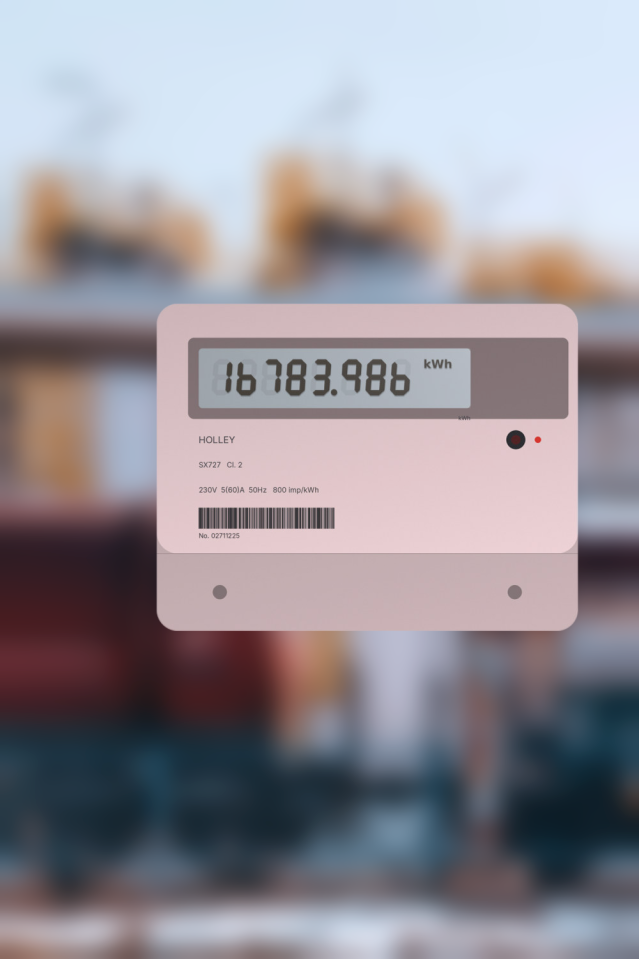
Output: 16783.986 kWh
